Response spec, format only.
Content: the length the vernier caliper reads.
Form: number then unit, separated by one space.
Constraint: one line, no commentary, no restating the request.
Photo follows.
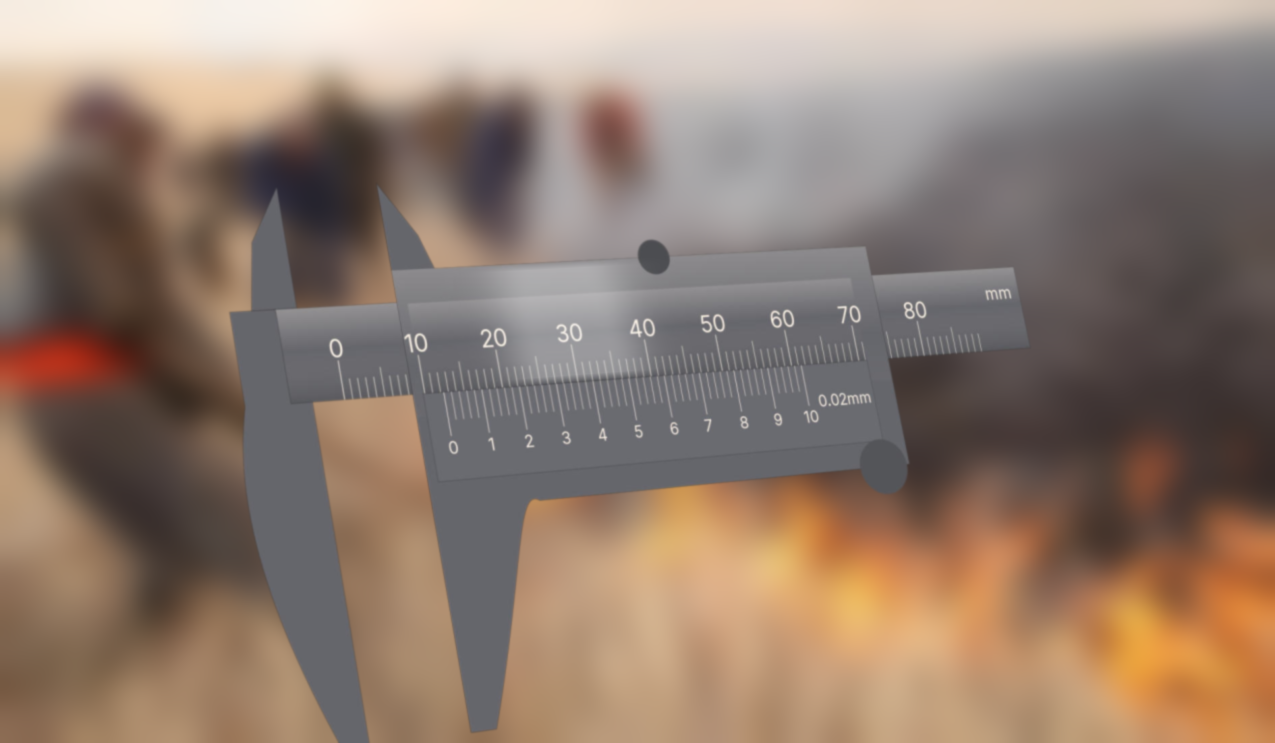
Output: 12.4 mm
